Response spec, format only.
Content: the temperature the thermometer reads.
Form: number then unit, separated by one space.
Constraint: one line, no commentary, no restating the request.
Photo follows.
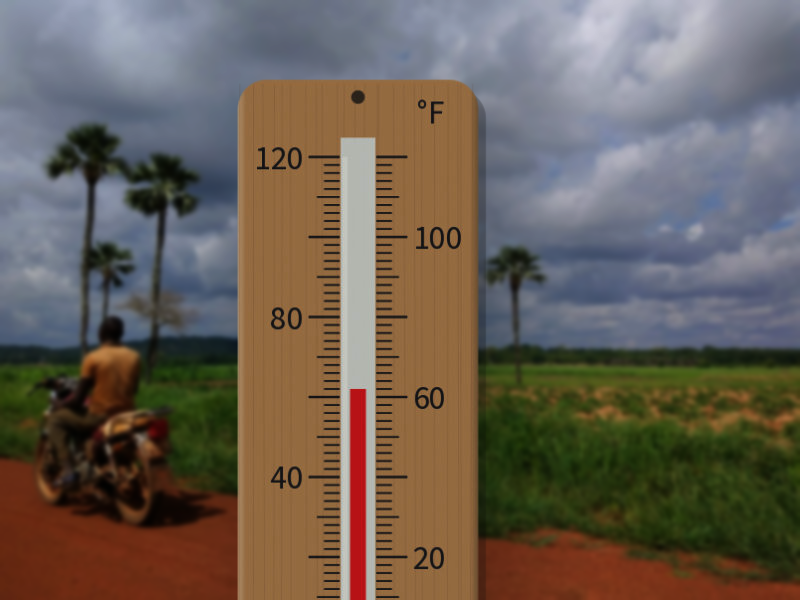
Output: 62 °F
